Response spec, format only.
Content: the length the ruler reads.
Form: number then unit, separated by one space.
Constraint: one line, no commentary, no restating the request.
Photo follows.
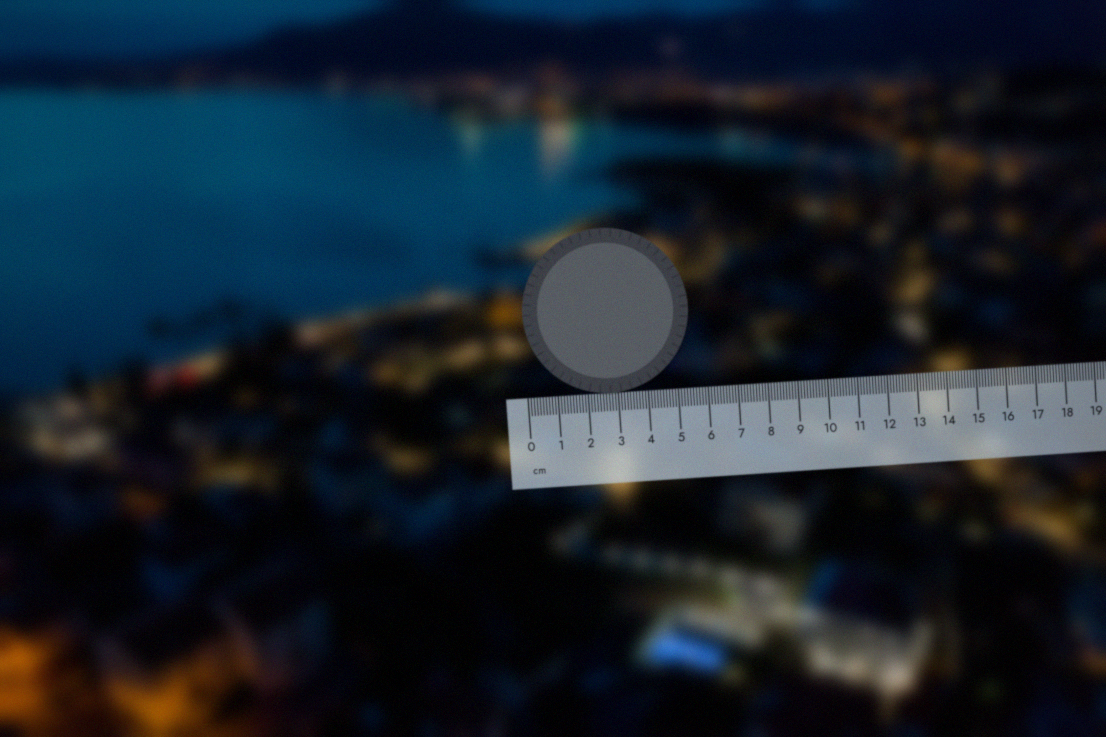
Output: 5.5 cm
